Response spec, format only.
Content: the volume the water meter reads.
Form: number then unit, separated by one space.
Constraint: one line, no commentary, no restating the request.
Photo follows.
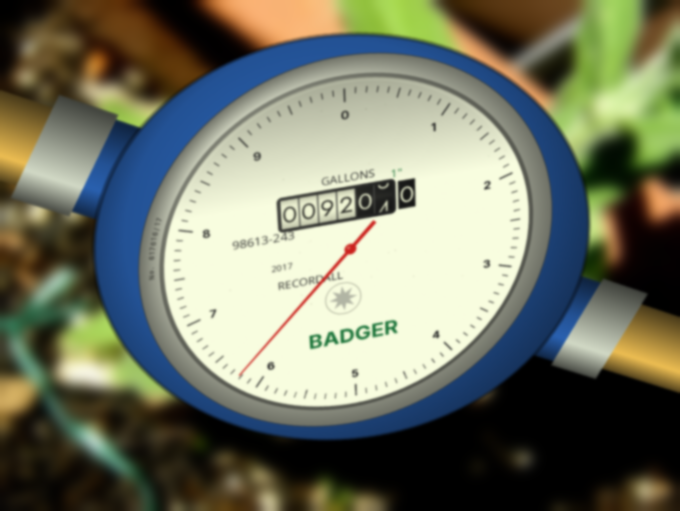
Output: 92036.2 gal
